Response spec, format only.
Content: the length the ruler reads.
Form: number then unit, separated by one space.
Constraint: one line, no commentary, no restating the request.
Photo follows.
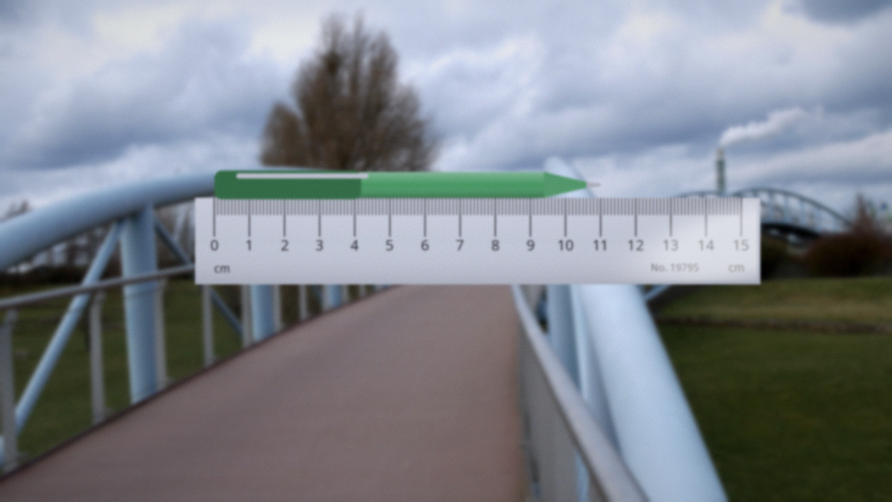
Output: 11 cm
